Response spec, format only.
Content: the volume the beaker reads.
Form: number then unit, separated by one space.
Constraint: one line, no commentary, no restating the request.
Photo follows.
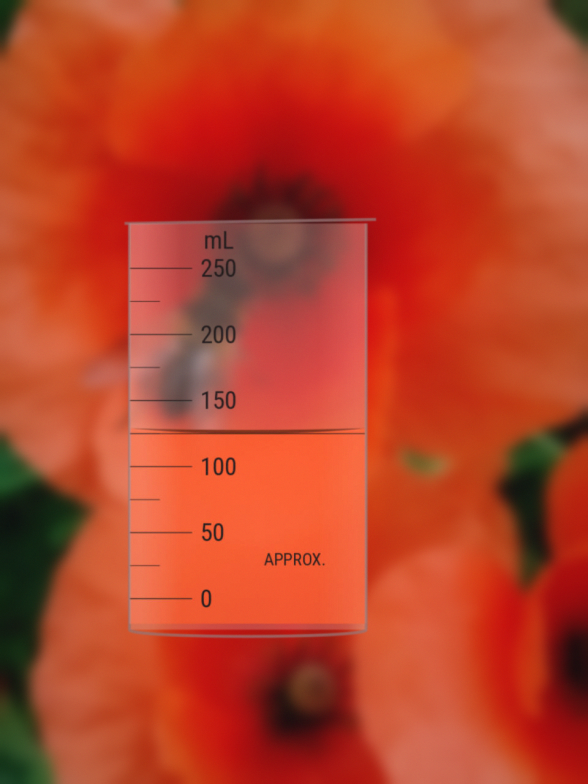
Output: 125 mL
